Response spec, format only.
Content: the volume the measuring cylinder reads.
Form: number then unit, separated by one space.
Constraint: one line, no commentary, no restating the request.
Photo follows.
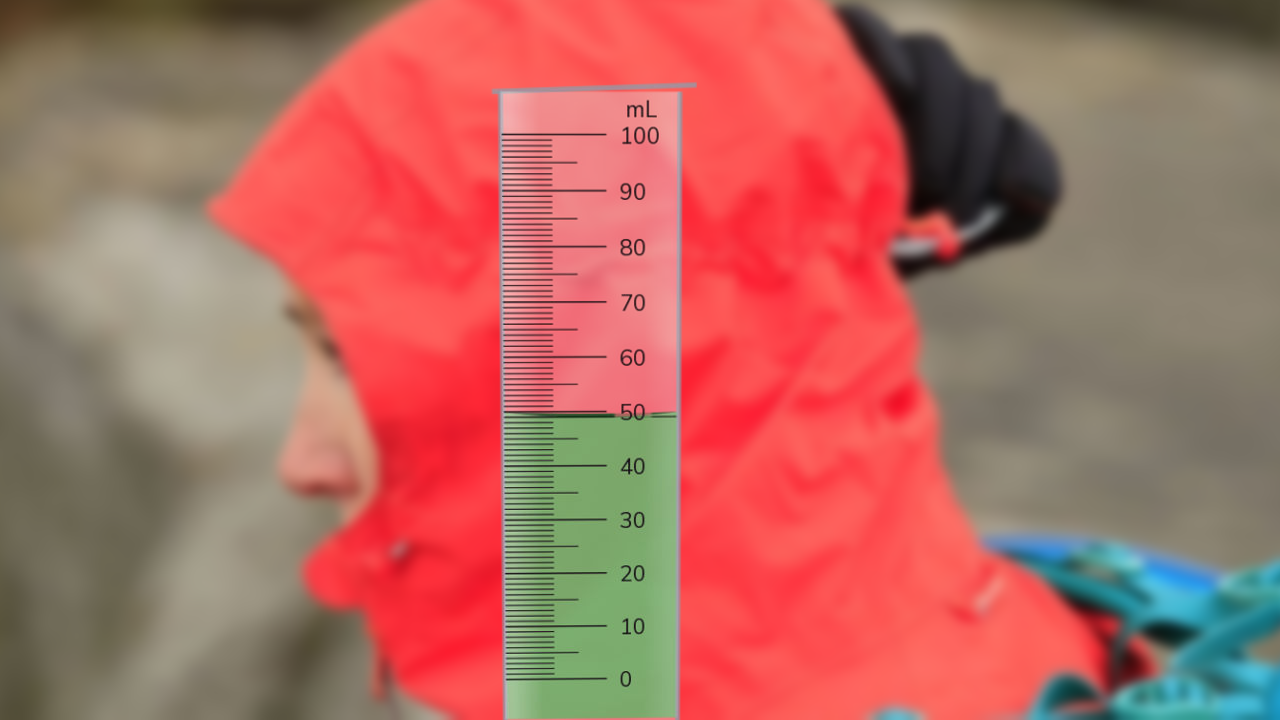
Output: 49 mL
